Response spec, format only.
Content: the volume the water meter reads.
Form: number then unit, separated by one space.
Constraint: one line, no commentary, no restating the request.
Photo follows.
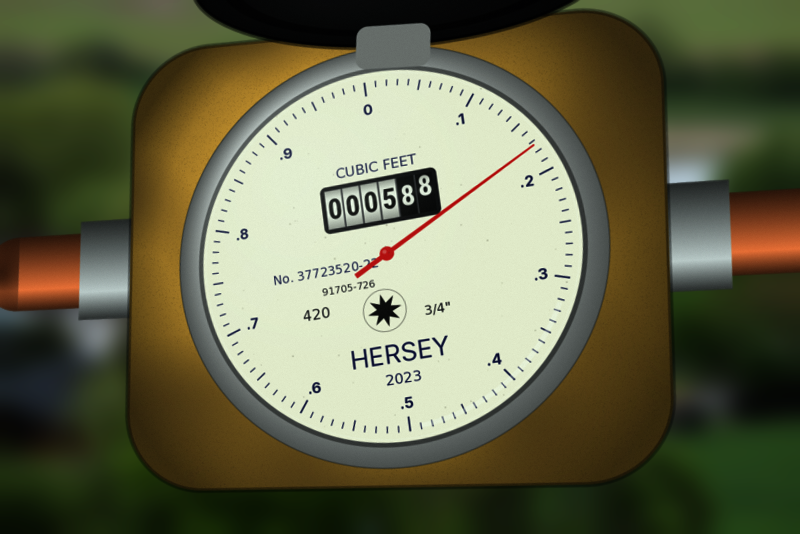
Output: 588.17 ft³
